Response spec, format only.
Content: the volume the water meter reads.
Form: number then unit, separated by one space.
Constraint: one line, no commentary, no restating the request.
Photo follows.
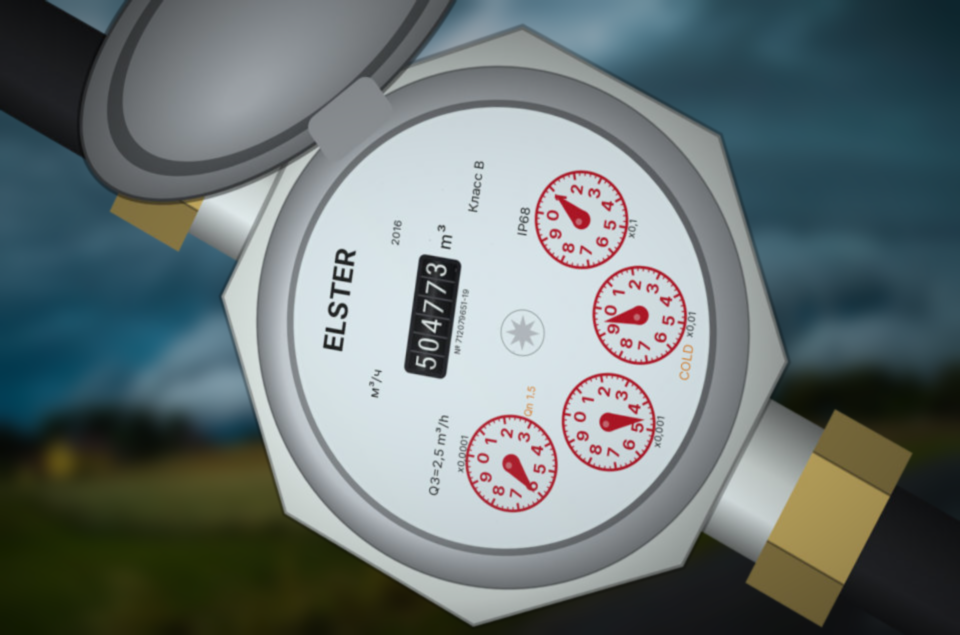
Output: 504773.0946 m³
